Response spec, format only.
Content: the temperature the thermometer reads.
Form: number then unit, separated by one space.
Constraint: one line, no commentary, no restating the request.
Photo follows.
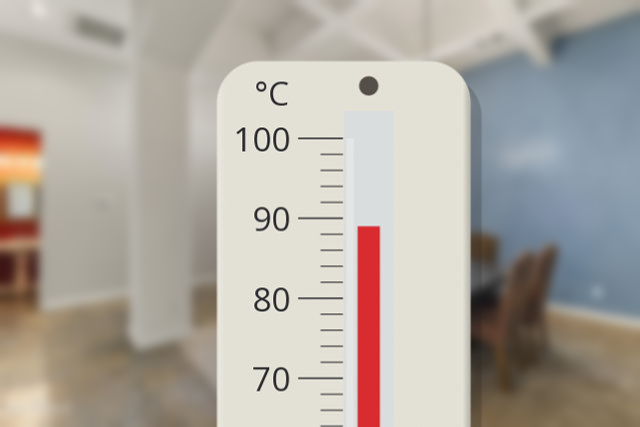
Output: 89 °C
